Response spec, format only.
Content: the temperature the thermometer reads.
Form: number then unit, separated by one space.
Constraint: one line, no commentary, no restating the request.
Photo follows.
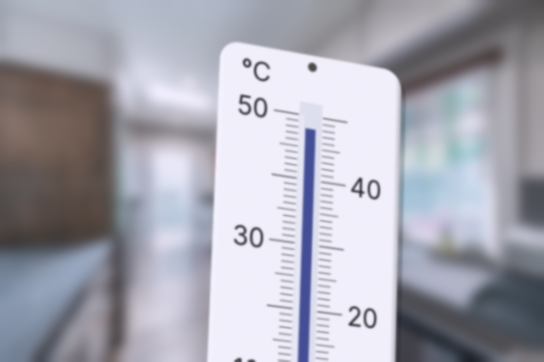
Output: 48 °C
